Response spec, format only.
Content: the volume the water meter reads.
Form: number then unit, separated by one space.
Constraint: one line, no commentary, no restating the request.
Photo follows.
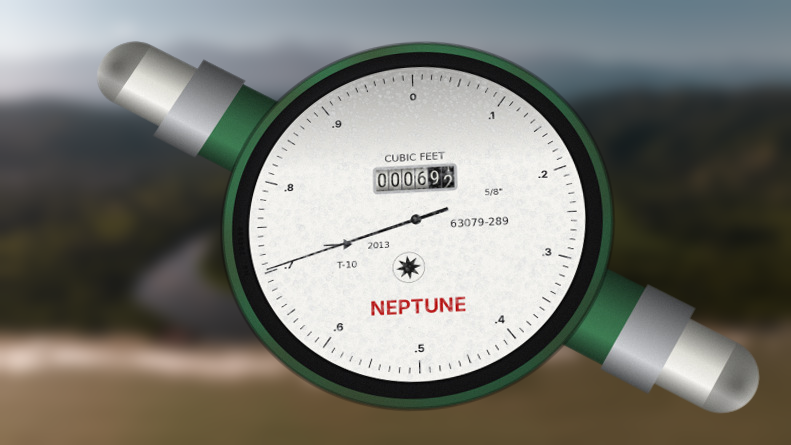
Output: 691.70 ft³
